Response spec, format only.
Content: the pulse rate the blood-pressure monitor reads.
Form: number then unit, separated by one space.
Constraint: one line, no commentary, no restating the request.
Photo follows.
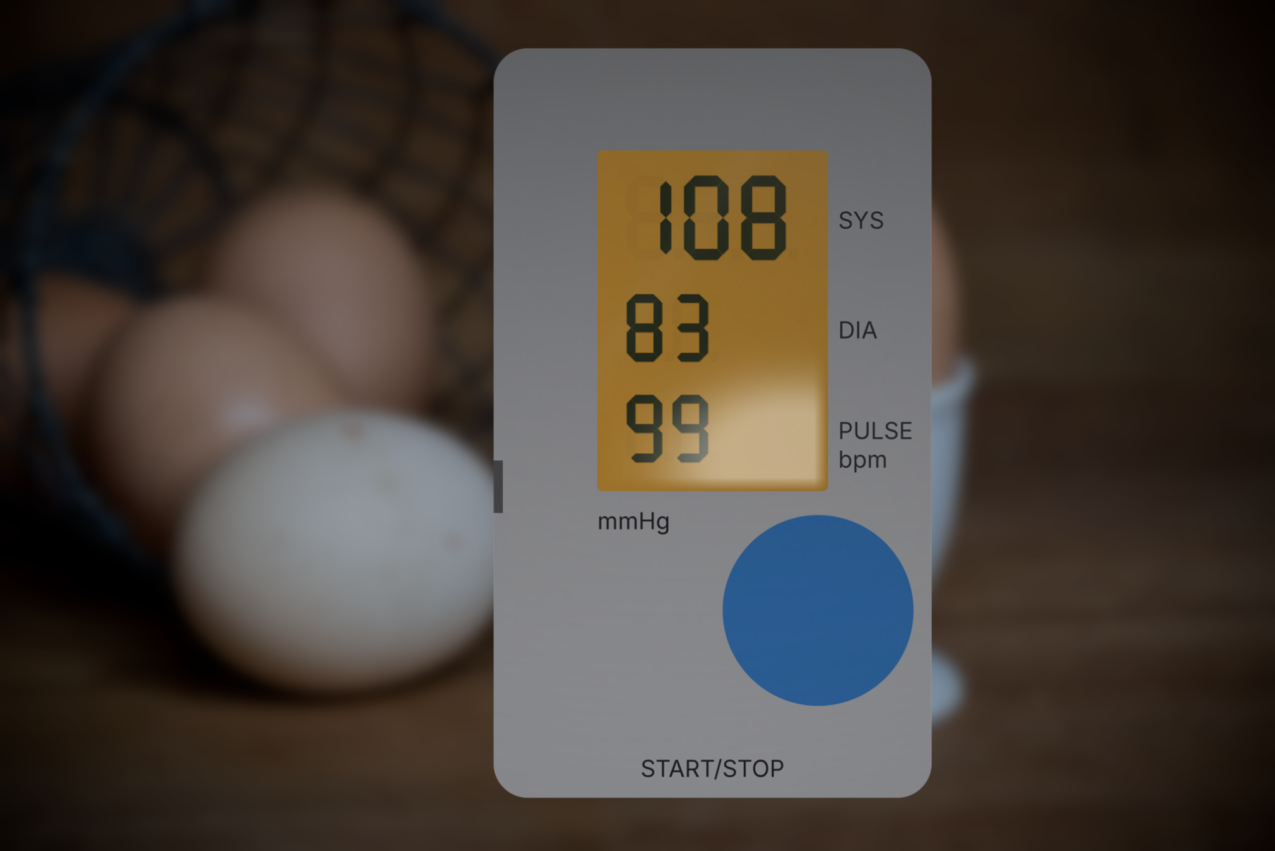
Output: 99 bpm
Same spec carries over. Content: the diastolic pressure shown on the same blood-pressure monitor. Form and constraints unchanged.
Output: 83 mmHg
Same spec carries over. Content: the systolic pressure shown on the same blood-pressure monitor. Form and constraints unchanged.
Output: 108 mmHg
